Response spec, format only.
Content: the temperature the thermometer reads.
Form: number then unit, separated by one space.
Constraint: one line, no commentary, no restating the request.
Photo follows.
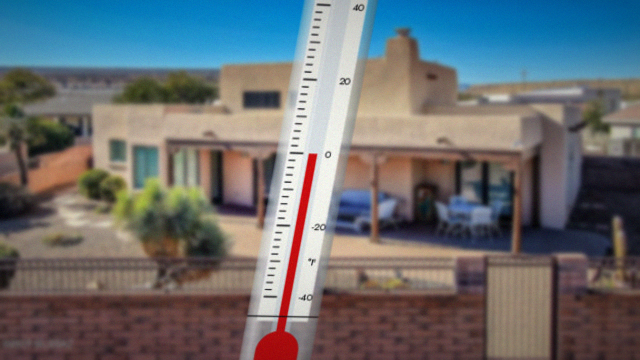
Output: 0 °F
